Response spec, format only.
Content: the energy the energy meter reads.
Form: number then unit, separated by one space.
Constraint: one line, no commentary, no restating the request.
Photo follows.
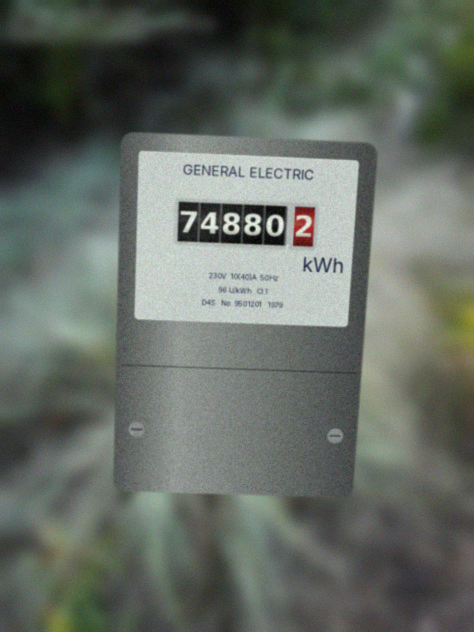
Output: 74880.2 kWh
